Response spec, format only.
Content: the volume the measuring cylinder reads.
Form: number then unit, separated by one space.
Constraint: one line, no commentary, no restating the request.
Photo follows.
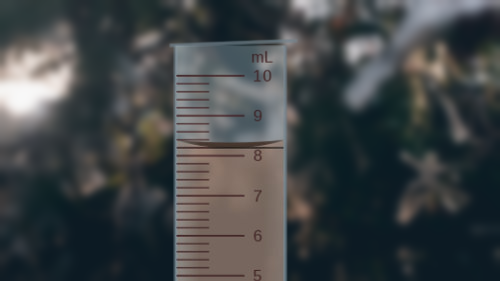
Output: 8.2 mL
